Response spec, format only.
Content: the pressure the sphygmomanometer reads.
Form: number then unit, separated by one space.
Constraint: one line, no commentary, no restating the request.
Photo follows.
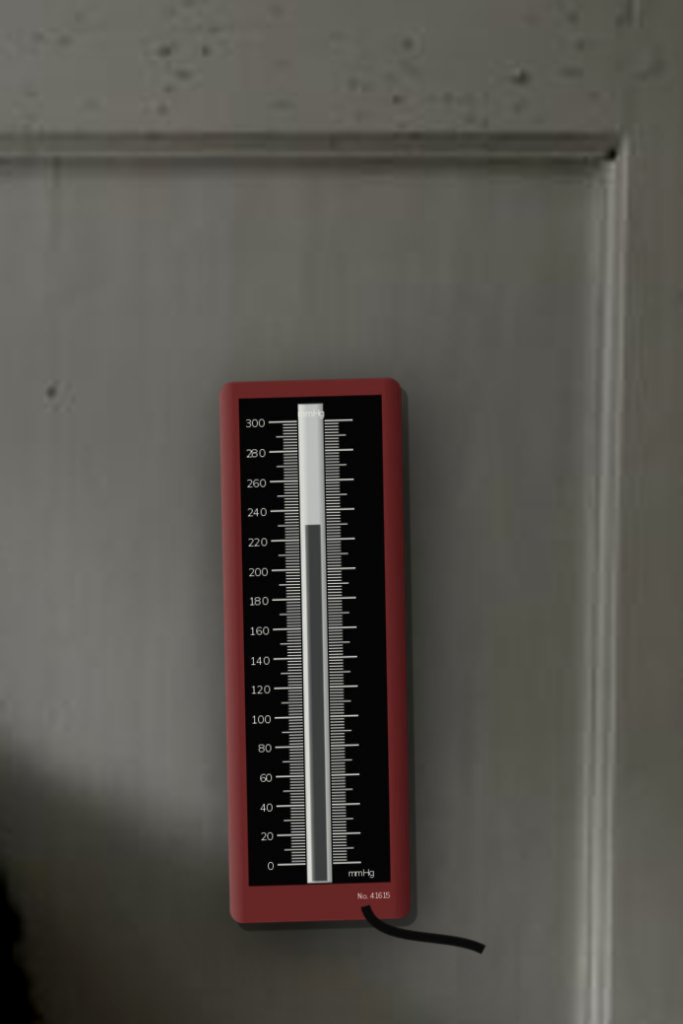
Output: 230 mmHg
